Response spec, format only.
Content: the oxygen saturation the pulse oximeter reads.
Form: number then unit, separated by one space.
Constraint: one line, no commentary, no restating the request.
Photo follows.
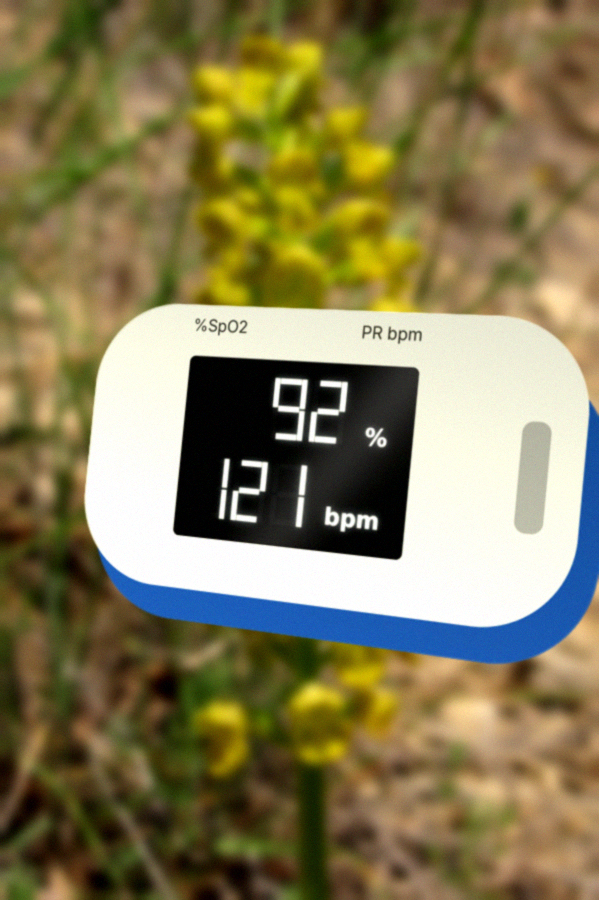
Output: 92 %
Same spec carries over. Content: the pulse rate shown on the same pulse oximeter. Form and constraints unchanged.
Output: 121 bpm
